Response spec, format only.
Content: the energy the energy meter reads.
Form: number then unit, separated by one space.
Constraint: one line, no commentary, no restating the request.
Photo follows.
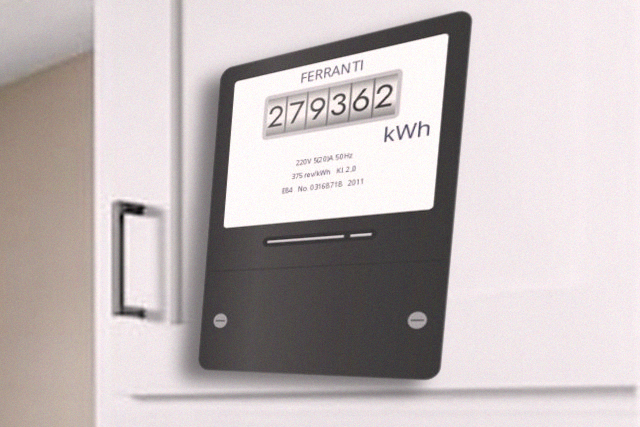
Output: 279362 kWh
